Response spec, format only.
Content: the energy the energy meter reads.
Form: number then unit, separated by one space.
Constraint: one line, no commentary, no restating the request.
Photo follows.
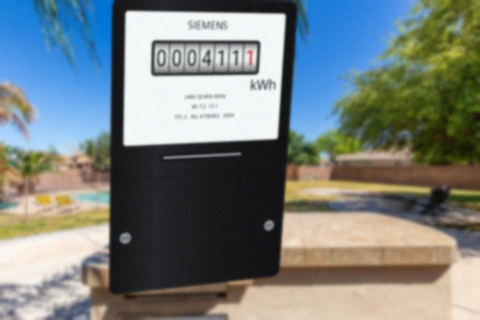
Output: 411.1 kWh
